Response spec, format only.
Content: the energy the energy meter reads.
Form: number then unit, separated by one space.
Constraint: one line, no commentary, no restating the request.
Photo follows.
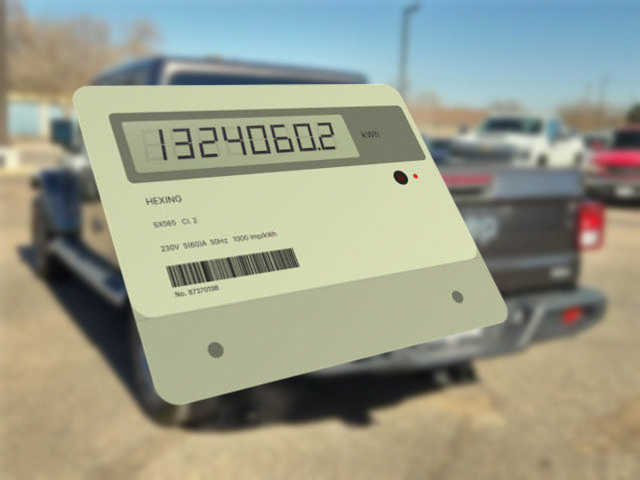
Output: 1324060.2 kWh
